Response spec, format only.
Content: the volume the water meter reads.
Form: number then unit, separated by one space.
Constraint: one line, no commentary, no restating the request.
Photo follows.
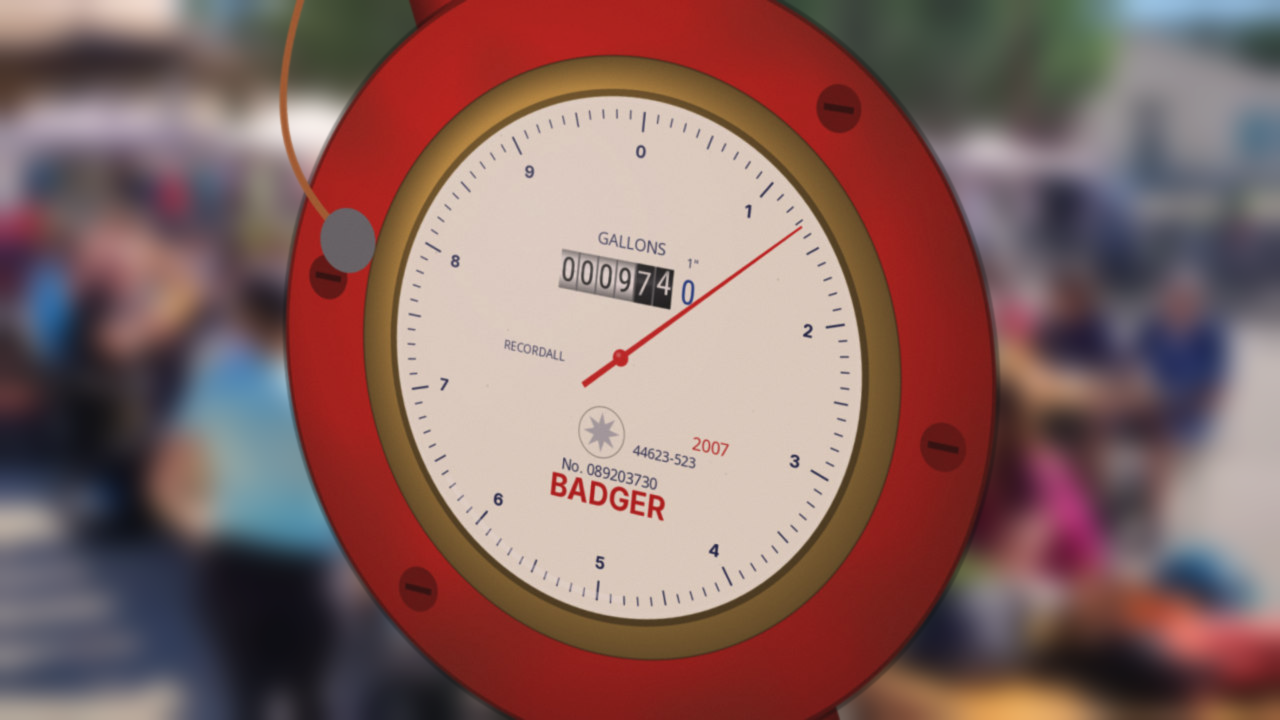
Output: 9741.3 gal
